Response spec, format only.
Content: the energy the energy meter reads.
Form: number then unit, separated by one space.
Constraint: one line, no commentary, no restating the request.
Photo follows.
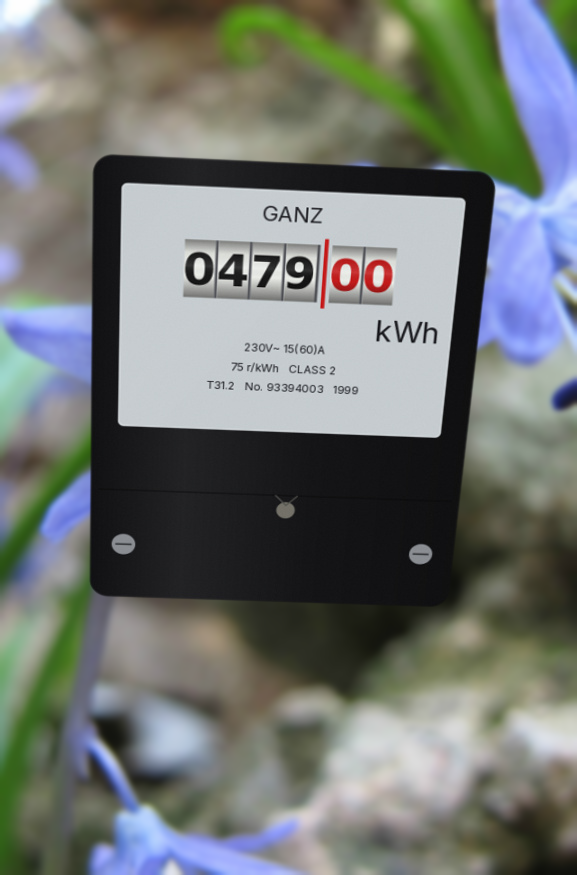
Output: 479.00 kWh
